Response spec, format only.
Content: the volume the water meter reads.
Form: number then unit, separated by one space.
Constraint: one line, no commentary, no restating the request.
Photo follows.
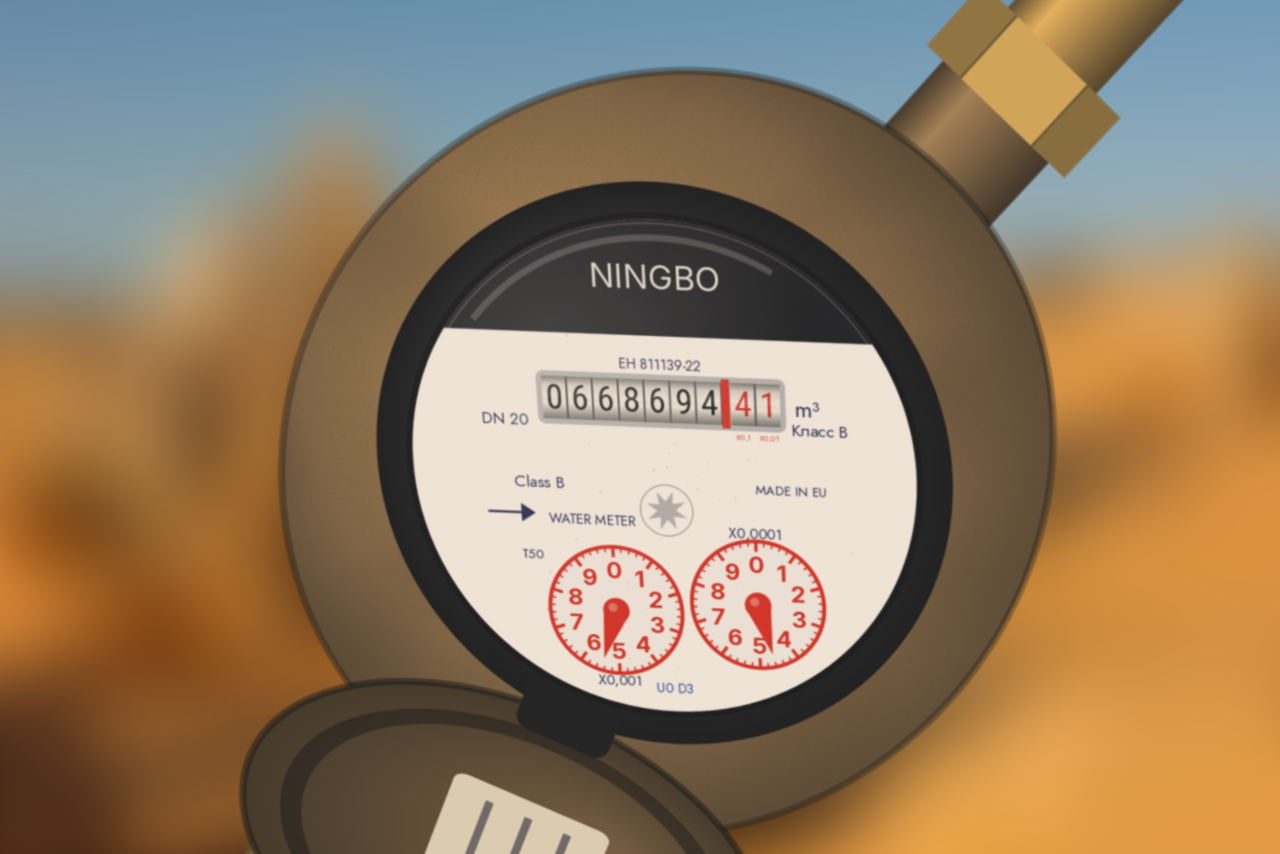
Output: 668694.4154 m³
